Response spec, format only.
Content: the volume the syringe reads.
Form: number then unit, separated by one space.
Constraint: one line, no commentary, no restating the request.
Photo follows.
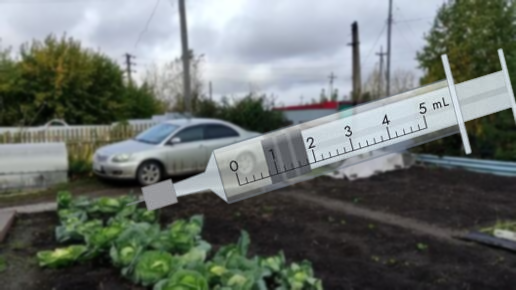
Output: 0.8 mL
